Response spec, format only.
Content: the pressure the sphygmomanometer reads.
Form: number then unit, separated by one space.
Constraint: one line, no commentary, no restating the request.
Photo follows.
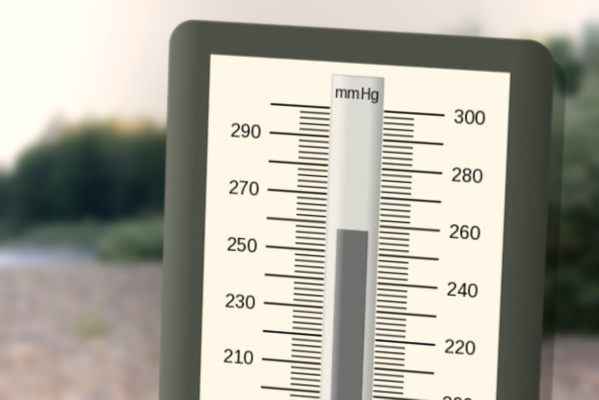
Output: 258 mmHg
